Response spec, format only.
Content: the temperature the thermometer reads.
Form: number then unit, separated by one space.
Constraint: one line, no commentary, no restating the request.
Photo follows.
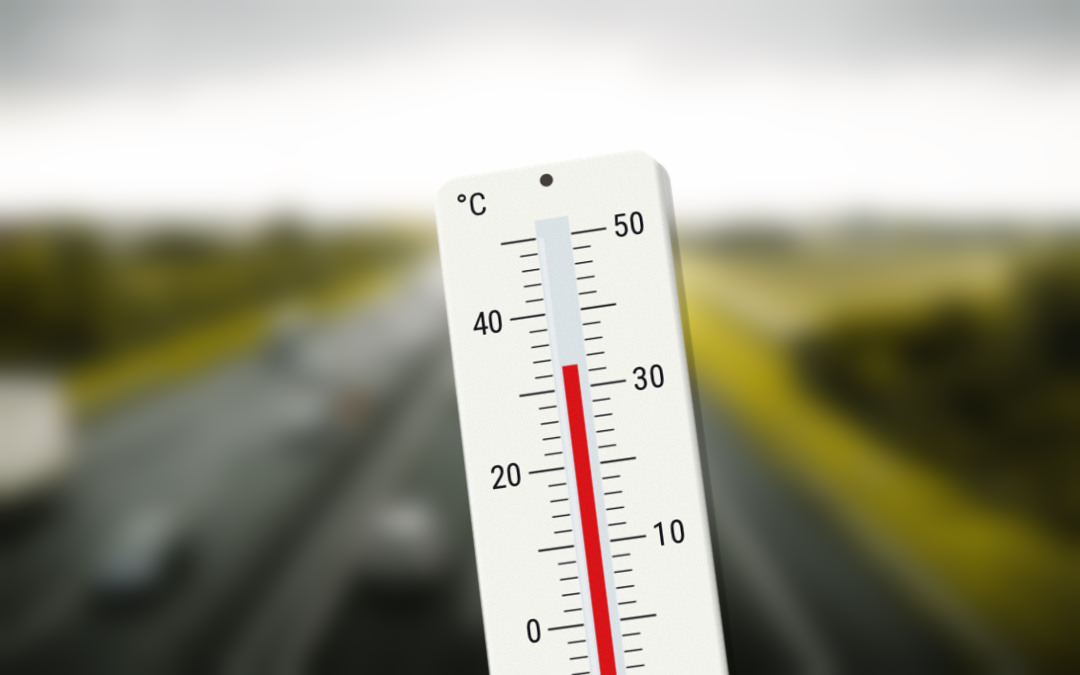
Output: 33 °C
